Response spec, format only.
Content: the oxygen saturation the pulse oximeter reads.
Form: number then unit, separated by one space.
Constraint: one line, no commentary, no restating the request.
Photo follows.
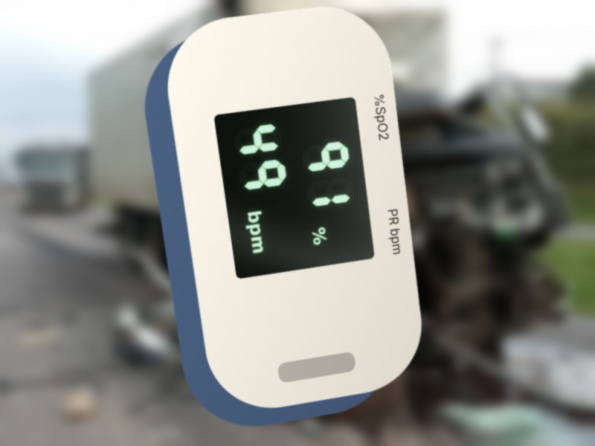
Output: 91 %
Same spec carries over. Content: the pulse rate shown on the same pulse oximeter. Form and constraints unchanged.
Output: 49 bpm
